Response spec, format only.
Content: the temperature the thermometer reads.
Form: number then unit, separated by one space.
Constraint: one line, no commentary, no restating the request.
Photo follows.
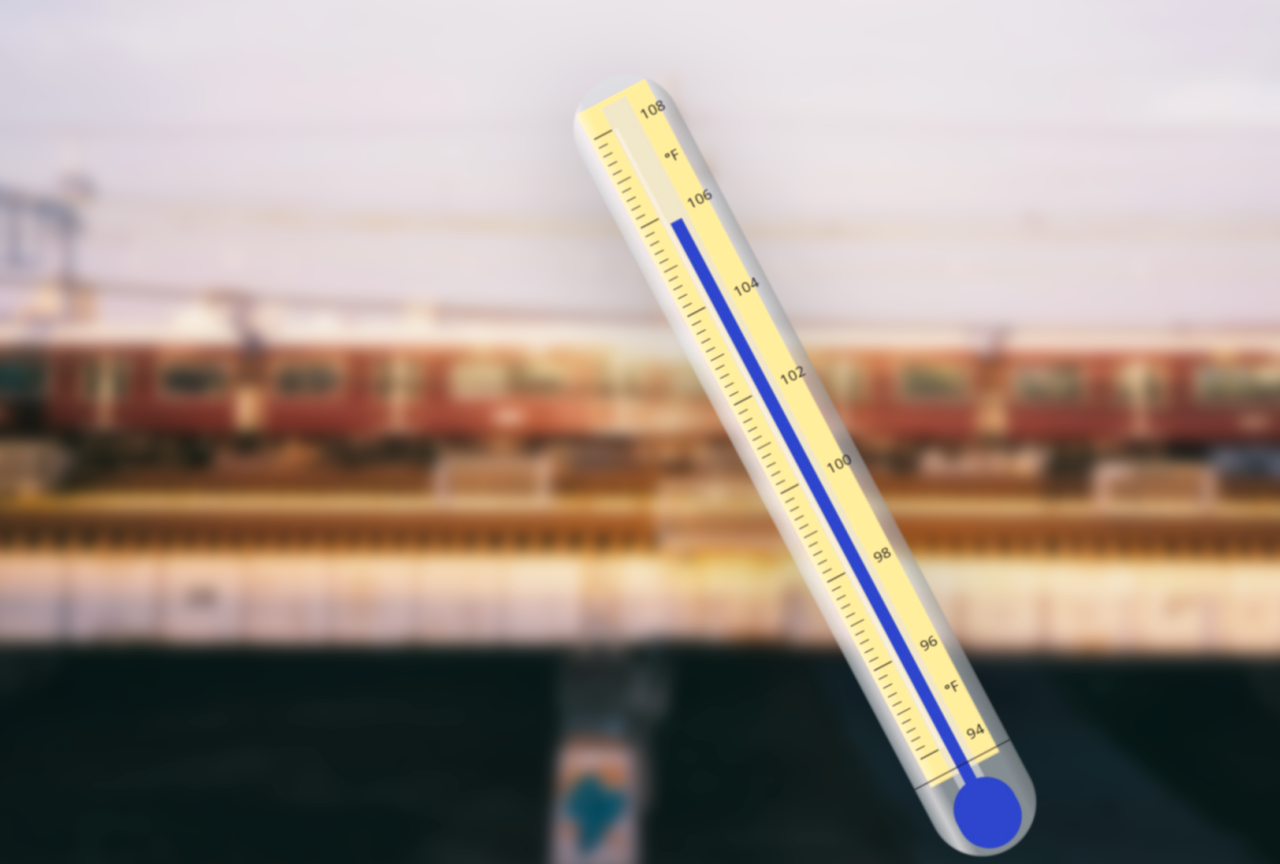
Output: 105.8 °F
